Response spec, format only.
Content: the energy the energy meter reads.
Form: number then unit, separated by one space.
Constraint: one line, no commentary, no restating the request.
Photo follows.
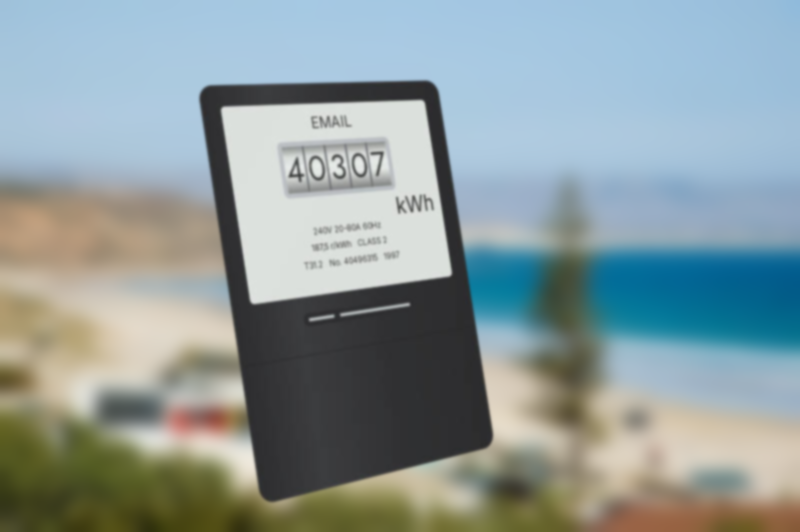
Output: 40307 kWh
